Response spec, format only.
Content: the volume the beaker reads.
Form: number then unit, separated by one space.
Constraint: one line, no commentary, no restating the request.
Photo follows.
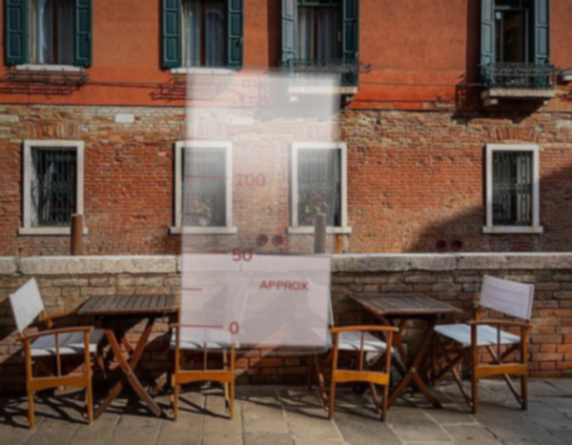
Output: 50 mL
